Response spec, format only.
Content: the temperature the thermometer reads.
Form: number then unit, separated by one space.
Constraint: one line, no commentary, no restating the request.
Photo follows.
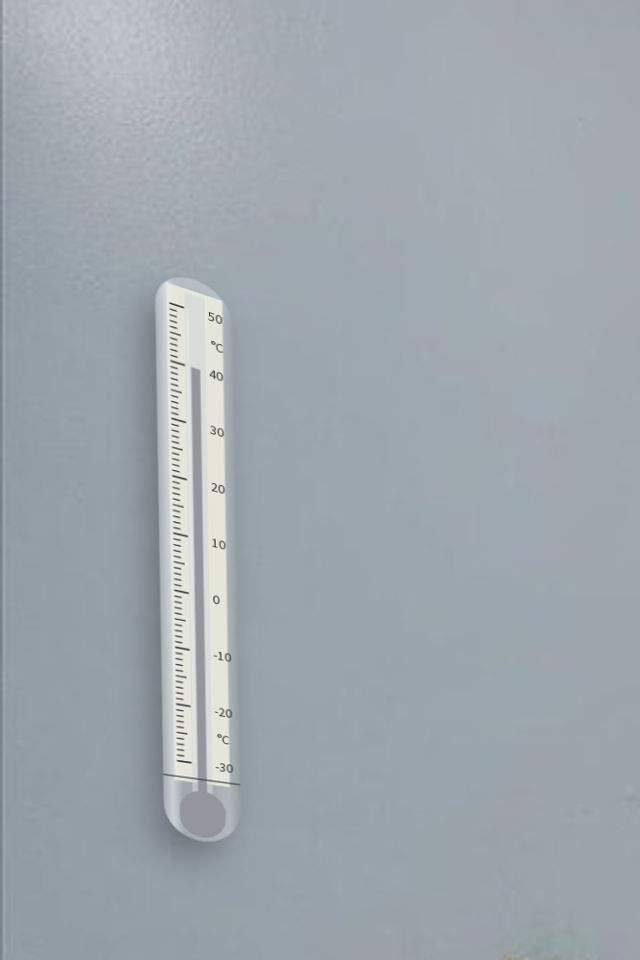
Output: 40 °C
